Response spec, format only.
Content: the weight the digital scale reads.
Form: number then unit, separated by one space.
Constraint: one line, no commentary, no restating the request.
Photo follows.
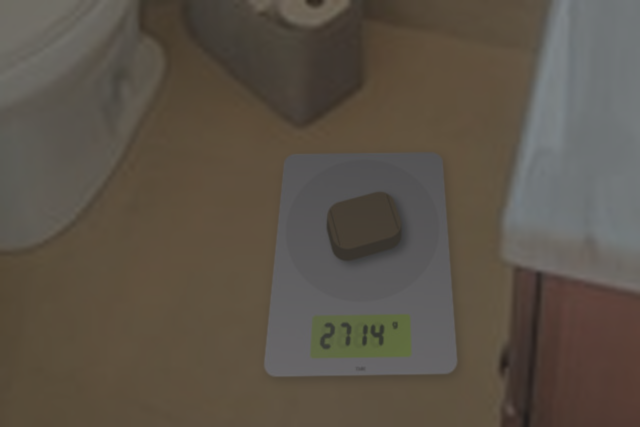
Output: 2714 g
